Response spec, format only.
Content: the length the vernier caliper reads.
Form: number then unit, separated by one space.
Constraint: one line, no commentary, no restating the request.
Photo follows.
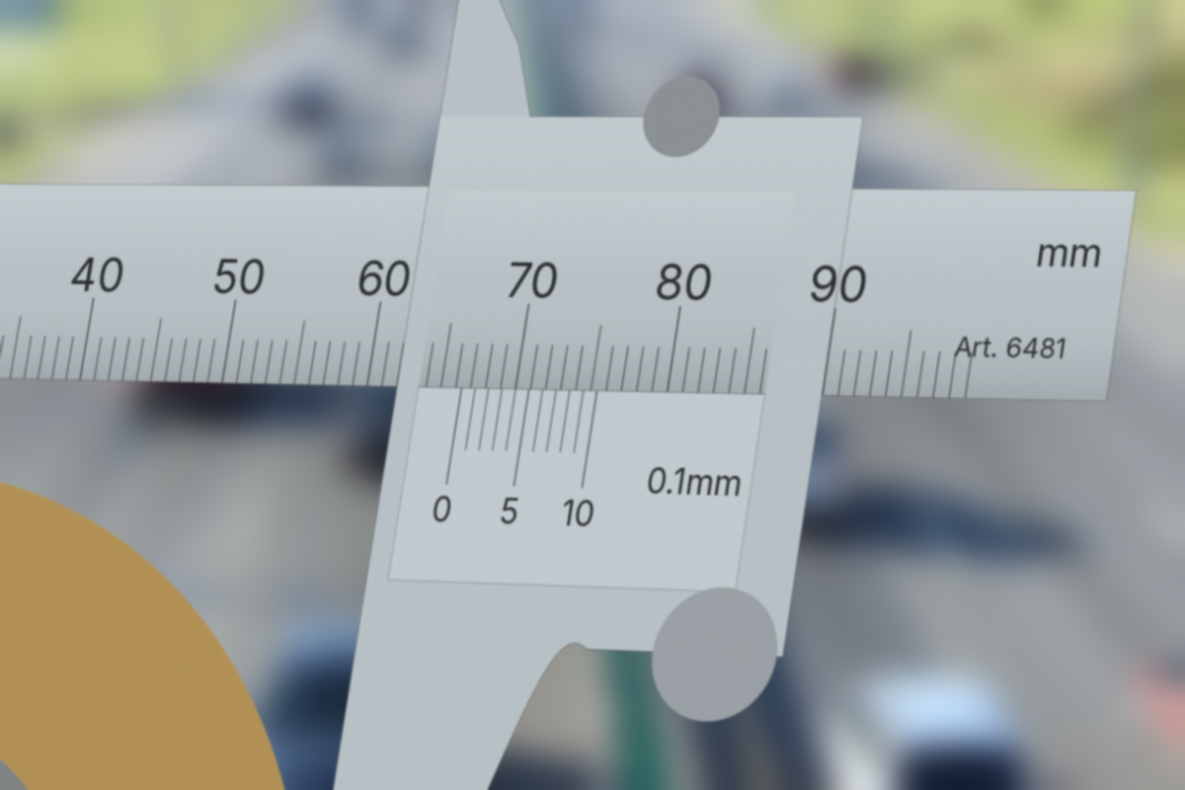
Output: 66.4 mm
